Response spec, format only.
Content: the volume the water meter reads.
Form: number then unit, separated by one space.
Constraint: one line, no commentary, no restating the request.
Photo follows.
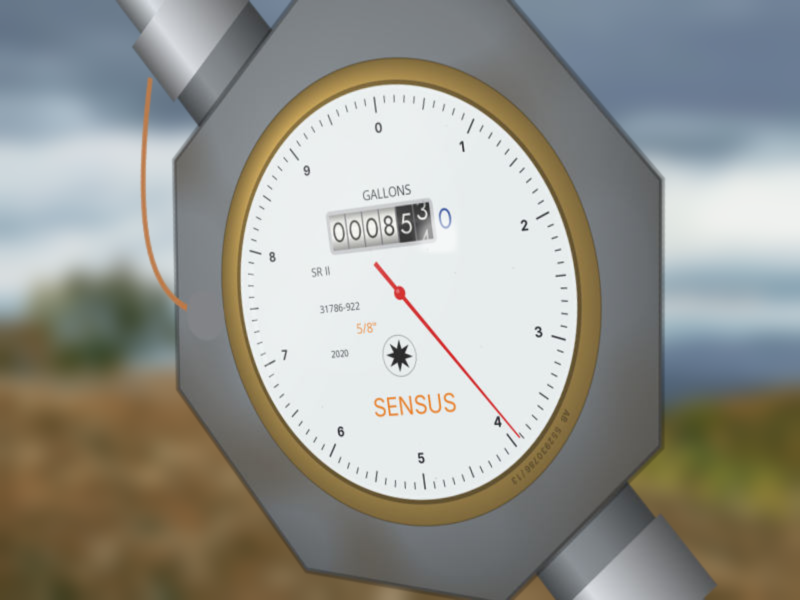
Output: 8533.9 gal
